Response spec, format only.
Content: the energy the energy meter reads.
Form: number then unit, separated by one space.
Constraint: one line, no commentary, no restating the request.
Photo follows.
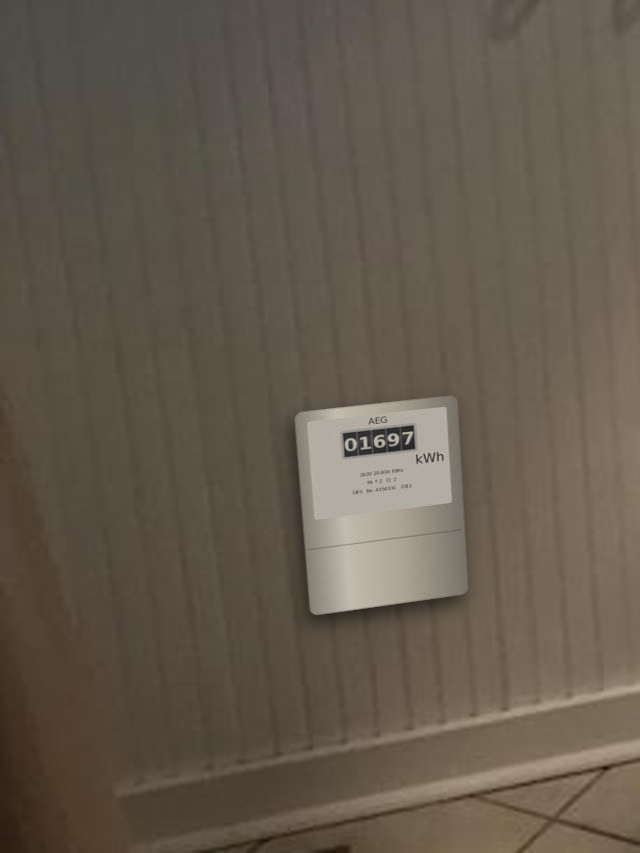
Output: 1697 kWh
